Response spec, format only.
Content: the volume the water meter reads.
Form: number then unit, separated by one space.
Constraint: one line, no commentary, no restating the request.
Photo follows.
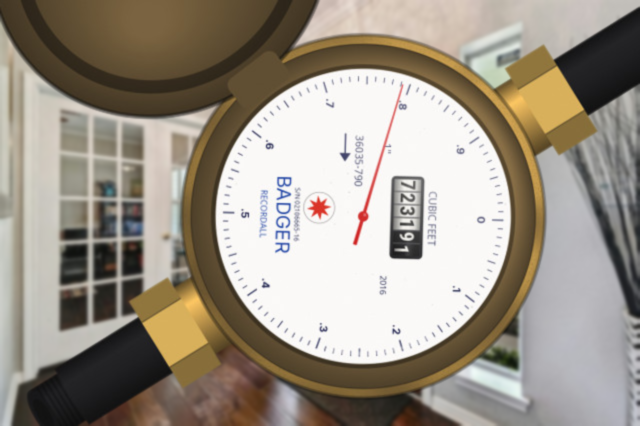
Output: 723190.79 ft³
